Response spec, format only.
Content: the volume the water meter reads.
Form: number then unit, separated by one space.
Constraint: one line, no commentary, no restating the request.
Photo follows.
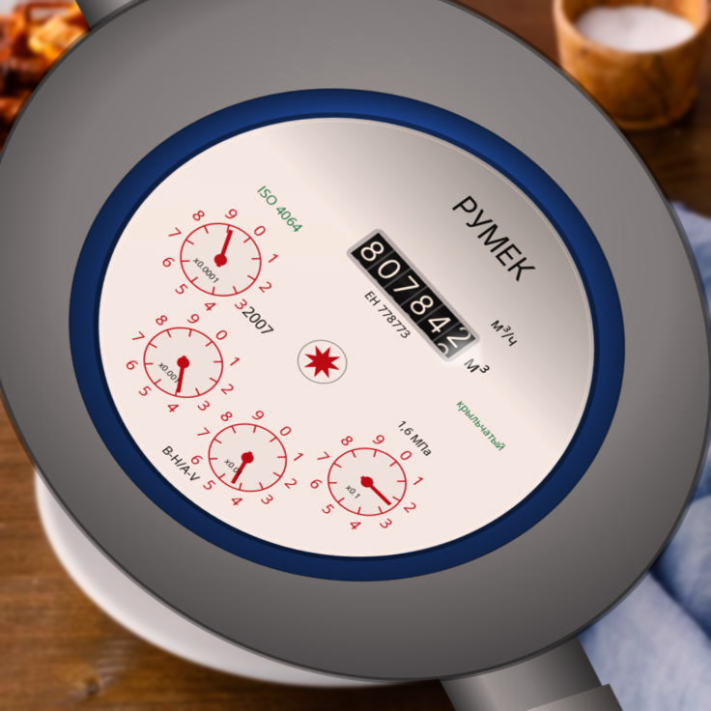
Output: 807842.2439 m³
